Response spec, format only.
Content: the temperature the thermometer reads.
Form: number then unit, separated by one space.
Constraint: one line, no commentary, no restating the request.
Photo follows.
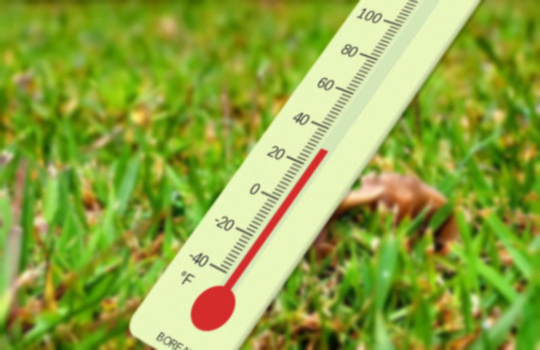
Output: 30 °F
